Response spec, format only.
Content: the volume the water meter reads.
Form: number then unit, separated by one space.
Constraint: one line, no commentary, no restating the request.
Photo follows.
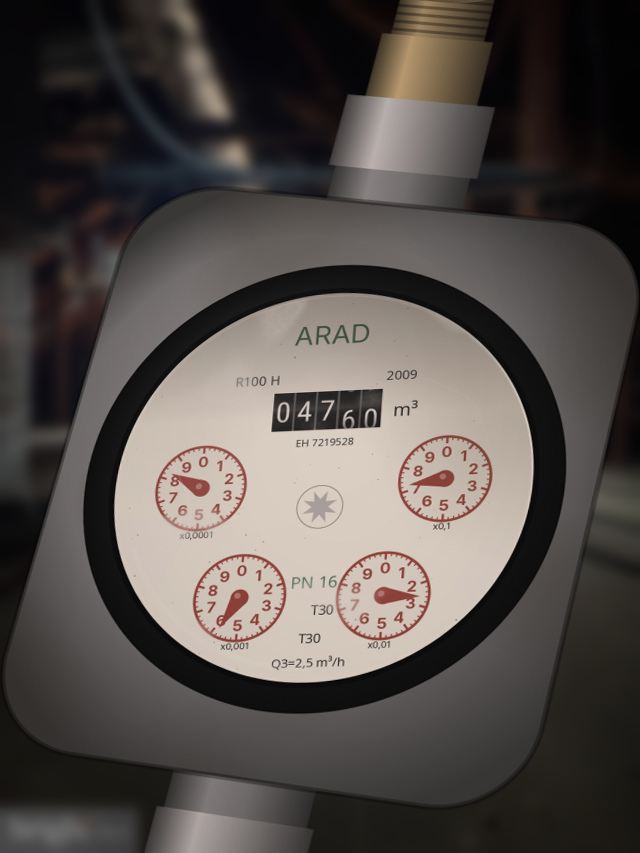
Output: 4759.7258 m³
